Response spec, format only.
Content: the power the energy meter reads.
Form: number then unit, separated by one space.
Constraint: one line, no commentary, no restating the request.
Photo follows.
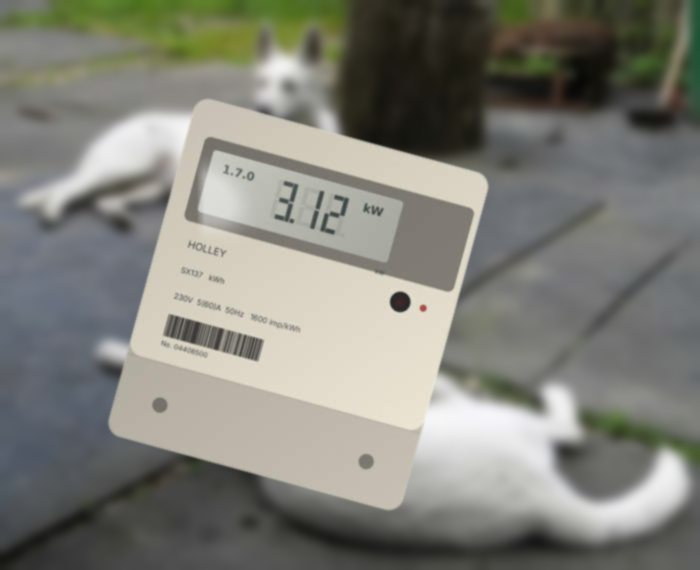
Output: 3.12 kW
